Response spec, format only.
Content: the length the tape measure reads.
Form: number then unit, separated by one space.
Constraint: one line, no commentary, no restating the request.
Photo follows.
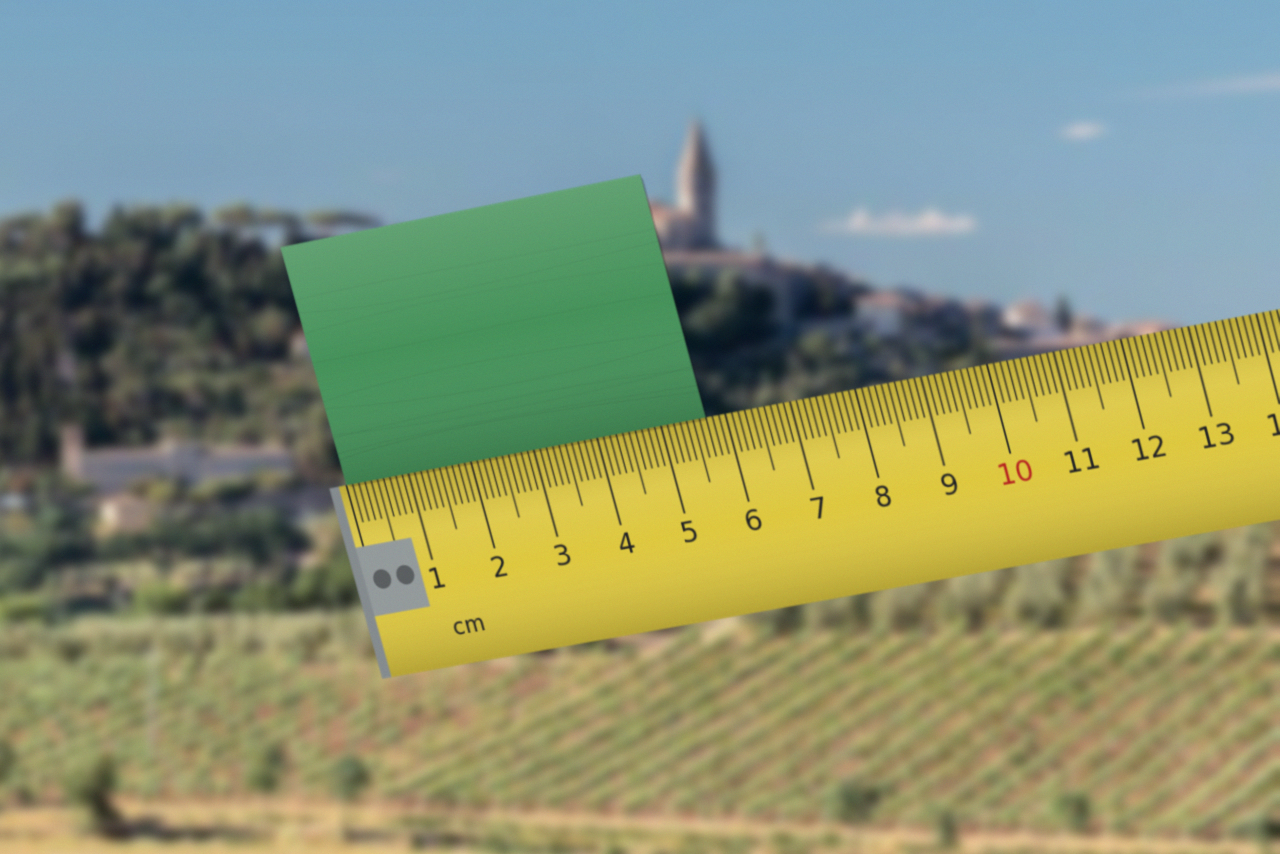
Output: 5.7 cm
